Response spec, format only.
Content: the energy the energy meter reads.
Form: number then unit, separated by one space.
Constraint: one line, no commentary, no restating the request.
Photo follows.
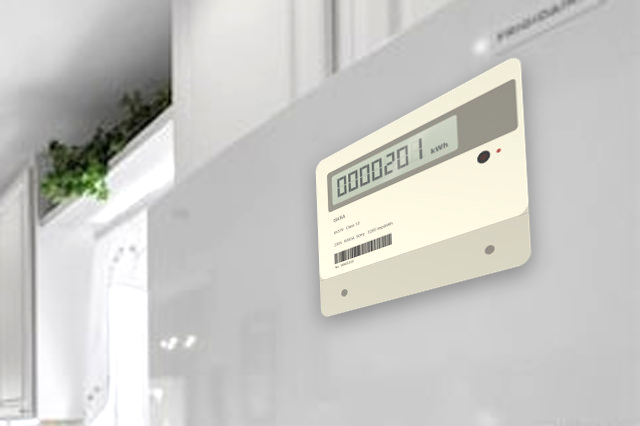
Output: 201 kWh
